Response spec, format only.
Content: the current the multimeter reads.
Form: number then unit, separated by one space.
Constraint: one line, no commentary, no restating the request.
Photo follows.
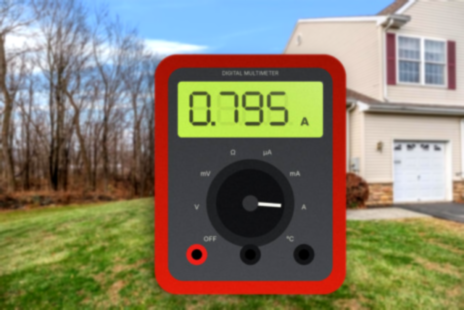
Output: 0.795 A
